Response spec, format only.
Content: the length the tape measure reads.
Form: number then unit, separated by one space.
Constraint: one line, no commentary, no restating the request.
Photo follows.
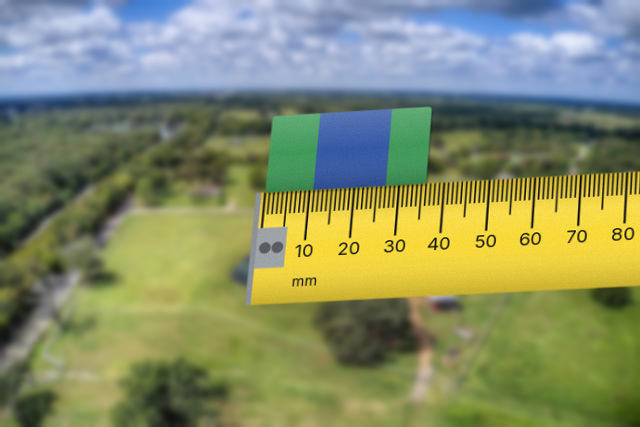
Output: 36 mm
